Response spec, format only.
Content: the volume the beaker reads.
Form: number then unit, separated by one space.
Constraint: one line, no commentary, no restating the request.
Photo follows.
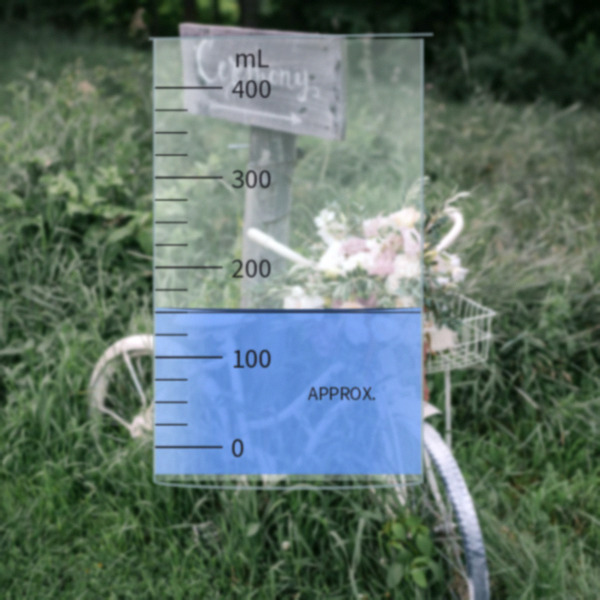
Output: 150 mL
